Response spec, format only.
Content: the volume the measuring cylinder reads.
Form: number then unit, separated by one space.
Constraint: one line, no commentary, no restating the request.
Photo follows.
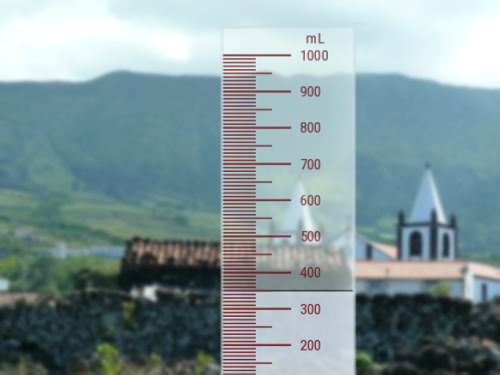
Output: 350 mL
